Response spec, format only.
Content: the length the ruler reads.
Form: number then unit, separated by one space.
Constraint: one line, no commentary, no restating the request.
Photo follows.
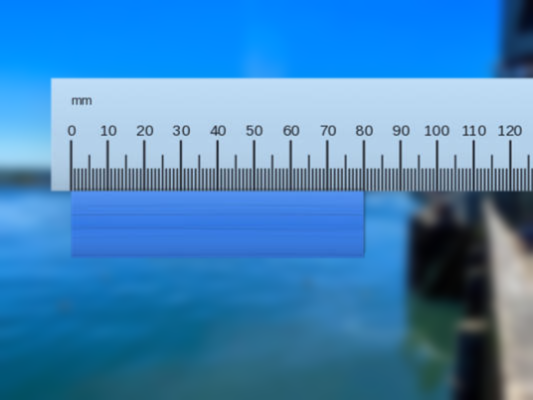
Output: 80 mm
